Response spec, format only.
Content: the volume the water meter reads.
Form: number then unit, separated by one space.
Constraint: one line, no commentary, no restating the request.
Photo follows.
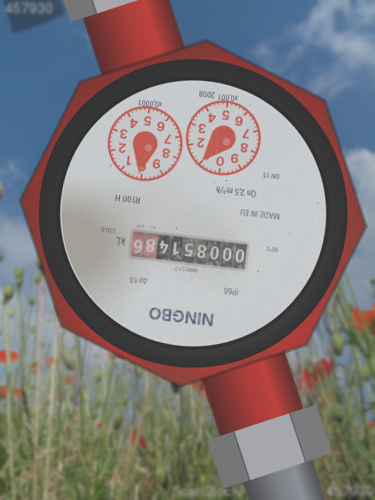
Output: 8514.8610 kL
